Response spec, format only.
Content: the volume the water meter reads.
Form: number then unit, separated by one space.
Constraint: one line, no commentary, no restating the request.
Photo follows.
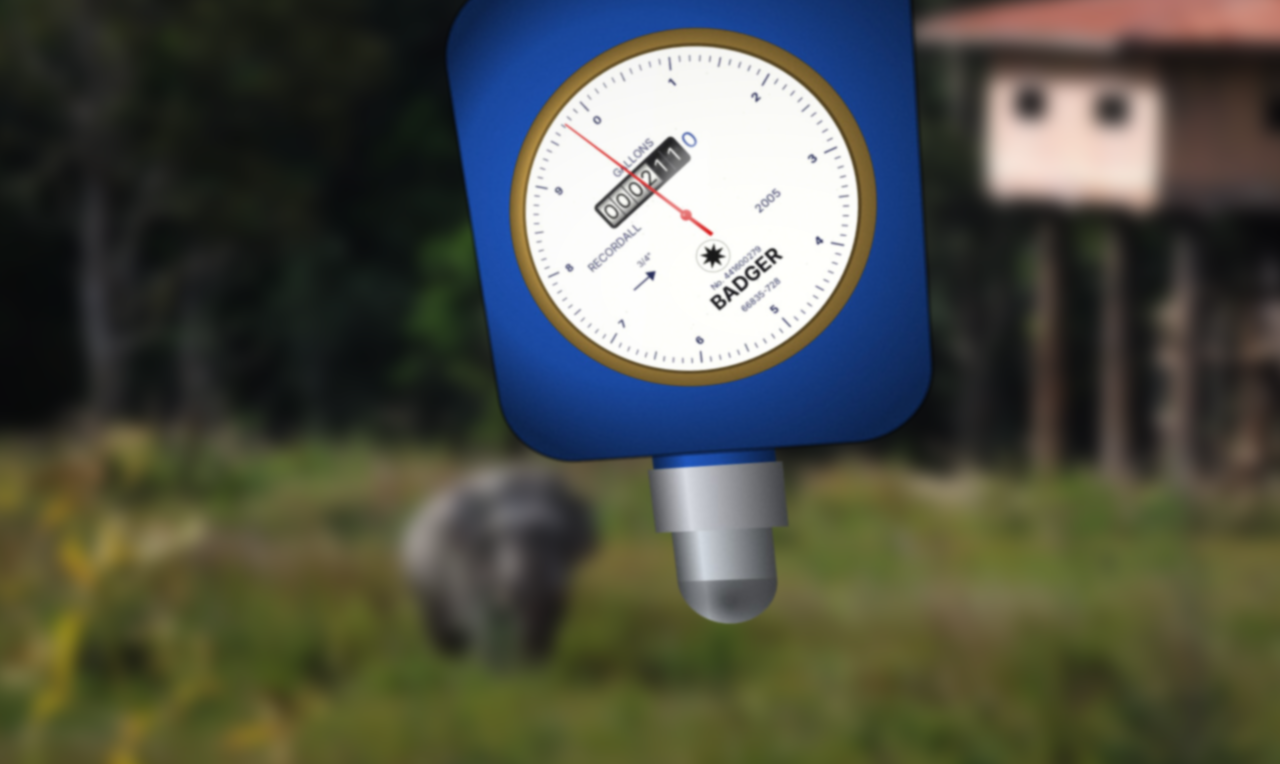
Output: 2109.7 gal
